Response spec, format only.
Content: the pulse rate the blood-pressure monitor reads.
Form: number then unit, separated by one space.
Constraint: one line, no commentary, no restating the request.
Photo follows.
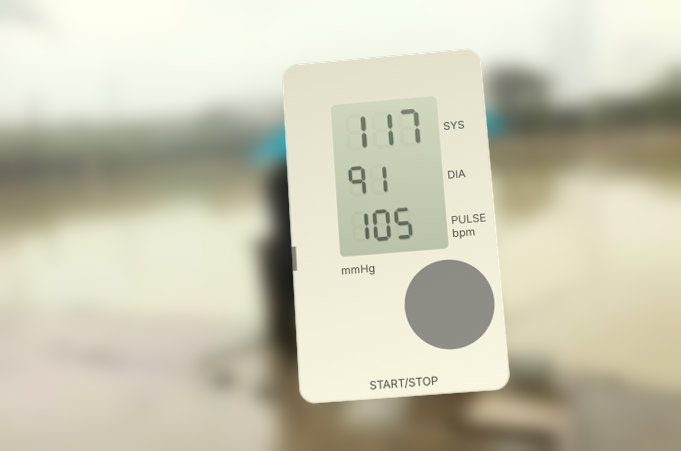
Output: 105 bpm
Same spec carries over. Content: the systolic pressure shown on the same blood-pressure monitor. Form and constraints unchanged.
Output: 117 mmHg
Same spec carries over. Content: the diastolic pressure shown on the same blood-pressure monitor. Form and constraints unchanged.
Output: 91 mmHg
